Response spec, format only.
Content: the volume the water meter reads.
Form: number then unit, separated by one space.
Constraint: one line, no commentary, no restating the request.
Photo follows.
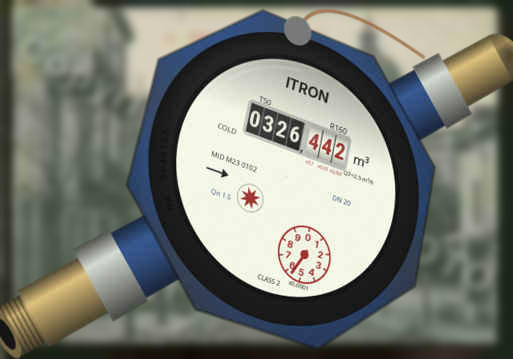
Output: 326.4425 m³
